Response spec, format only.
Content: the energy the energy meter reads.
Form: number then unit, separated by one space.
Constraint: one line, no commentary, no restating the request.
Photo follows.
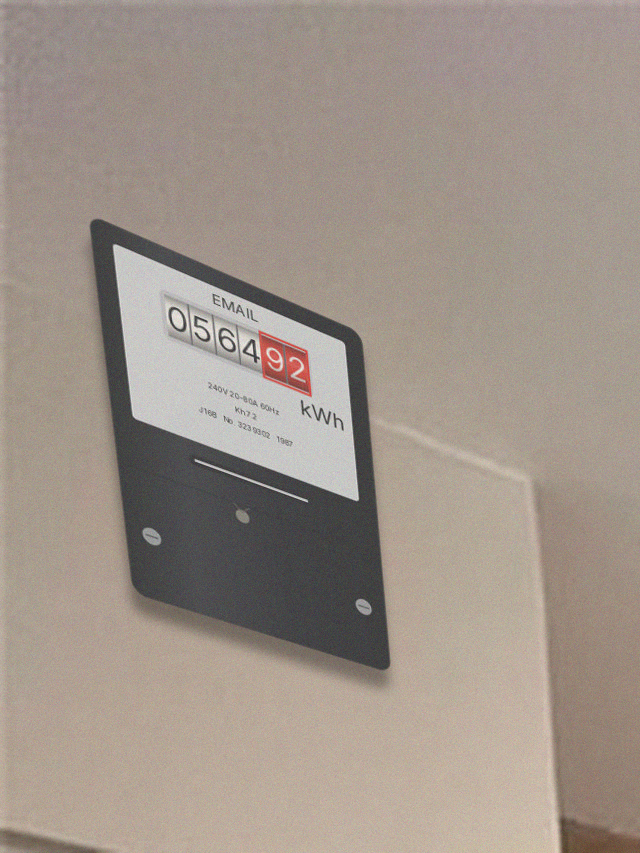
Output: 564.92 kWh
